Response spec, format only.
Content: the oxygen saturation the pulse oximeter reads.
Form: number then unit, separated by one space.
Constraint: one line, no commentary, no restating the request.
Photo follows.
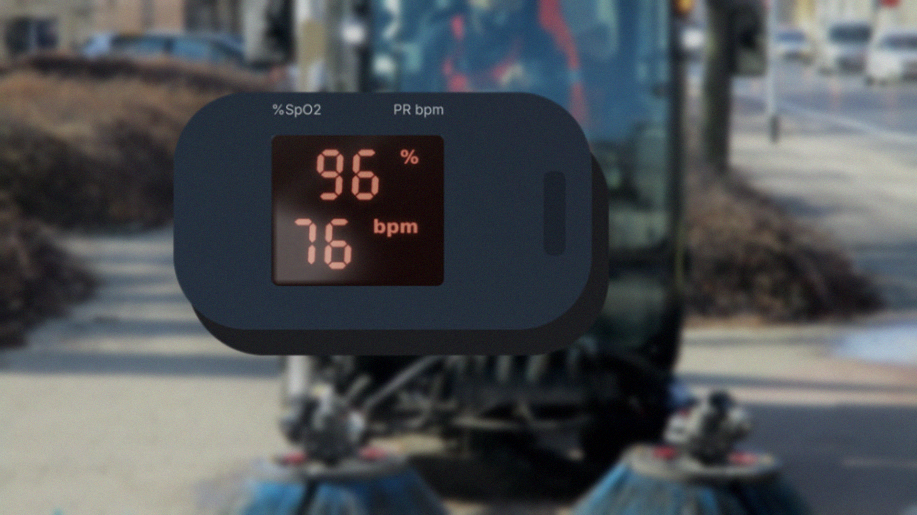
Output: 96 %
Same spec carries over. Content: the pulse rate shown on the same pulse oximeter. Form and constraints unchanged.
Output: 76 bpm
